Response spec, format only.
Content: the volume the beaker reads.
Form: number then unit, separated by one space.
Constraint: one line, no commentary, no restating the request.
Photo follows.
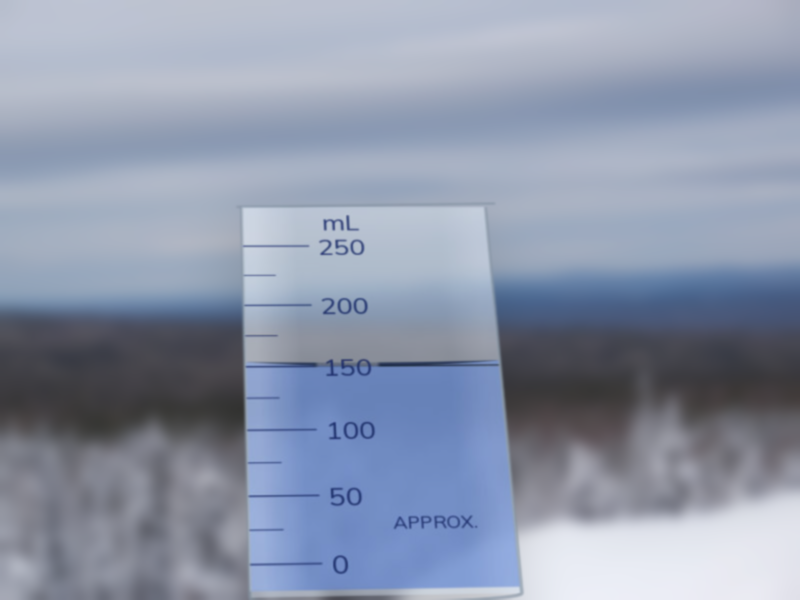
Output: 150 mL
